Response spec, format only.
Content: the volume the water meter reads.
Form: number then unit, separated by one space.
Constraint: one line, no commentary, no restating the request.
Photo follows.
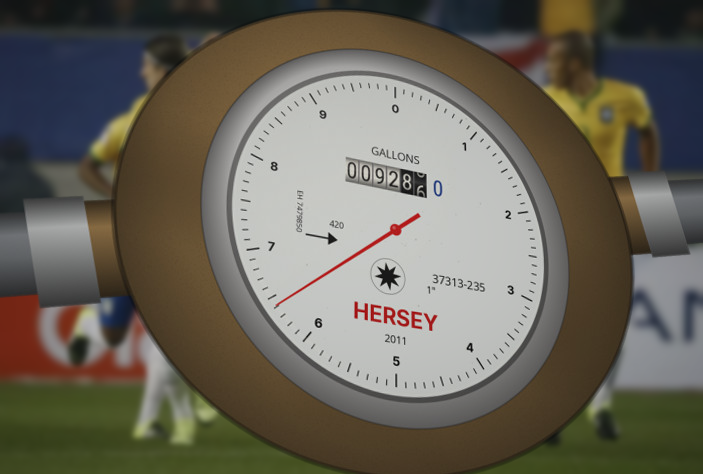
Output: 92856.4 gal
